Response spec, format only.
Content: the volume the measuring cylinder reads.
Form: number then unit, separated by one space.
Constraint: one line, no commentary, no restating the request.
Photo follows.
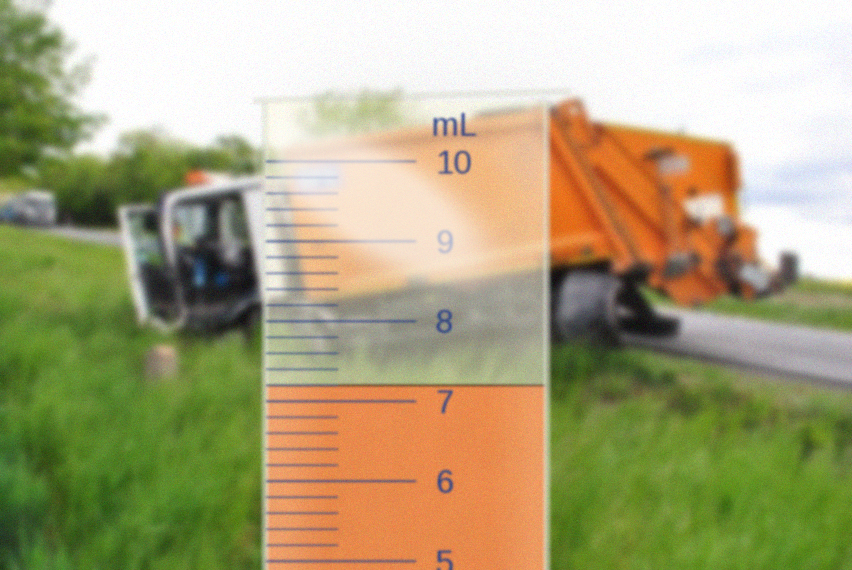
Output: 7.2 mL
